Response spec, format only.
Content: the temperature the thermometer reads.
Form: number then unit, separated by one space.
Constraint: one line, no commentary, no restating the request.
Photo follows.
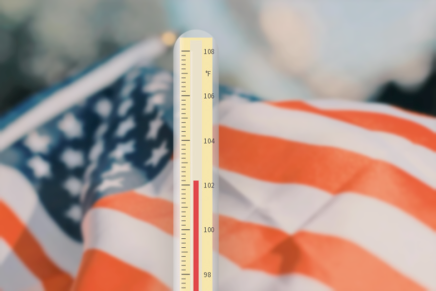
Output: 102.2 °F
